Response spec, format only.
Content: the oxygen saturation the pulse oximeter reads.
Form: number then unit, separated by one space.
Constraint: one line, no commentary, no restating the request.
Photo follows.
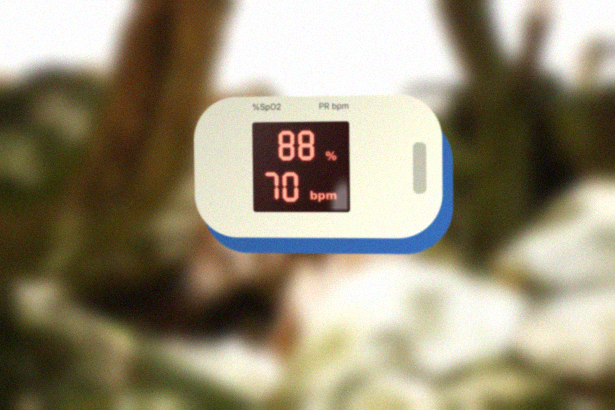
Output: 88 %
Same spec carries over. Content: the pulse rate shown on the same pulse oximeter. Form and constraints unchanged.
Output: 70 bpm
